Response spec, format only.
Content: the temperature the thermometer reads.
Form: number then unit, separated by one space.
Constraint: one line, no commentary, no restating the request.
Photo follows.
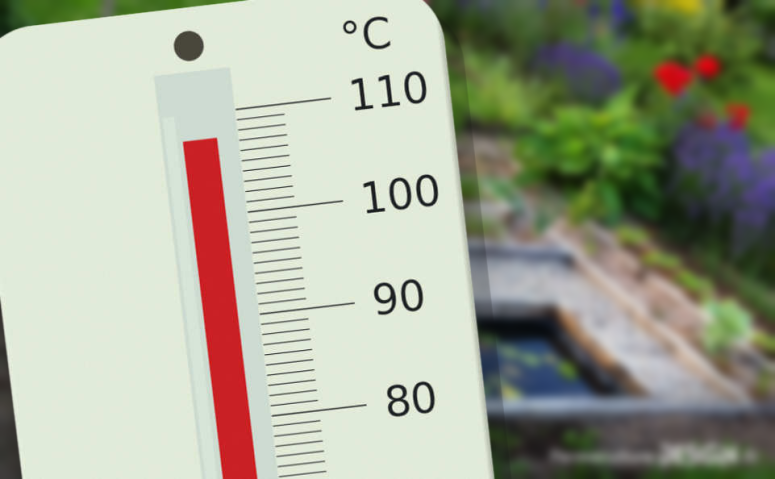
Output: 107.5 °C
